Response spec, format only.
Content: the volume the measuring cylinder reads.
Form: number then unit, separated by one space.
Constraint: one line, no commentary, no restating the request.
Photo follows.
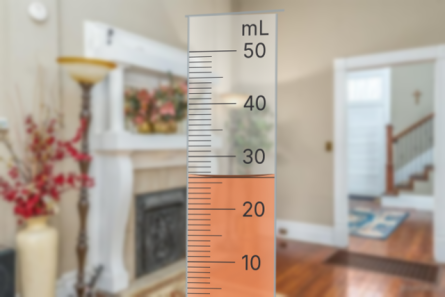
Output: 26 mL
